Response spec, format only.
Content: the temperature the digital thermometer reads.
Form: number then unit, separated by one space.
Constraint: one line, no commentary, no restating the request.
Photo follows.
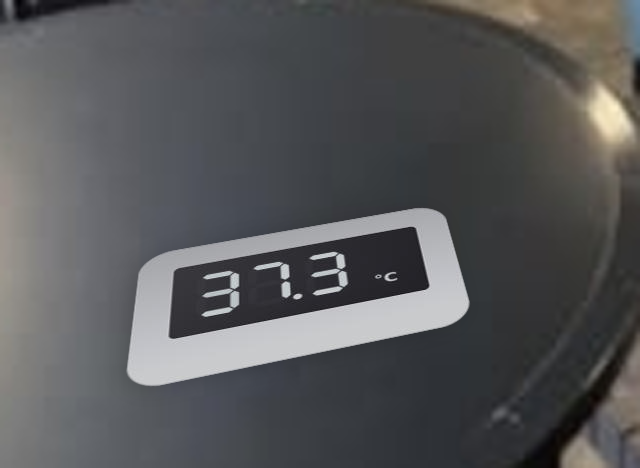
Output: 37.3 °C
